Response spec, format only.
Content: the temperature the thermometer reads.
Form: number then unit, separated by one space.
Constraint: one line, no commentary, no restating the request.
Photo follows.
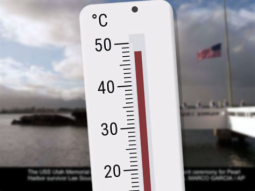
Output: 48 °C
